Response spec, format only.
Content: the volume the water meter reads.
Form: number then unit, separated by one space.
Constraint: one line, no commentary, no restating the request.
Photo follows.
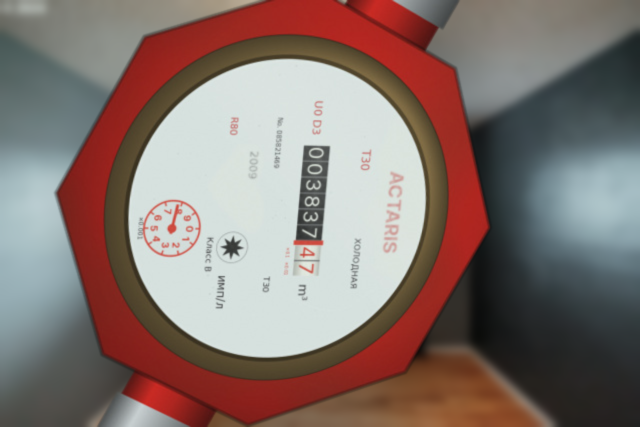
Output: 3837.477 m³
